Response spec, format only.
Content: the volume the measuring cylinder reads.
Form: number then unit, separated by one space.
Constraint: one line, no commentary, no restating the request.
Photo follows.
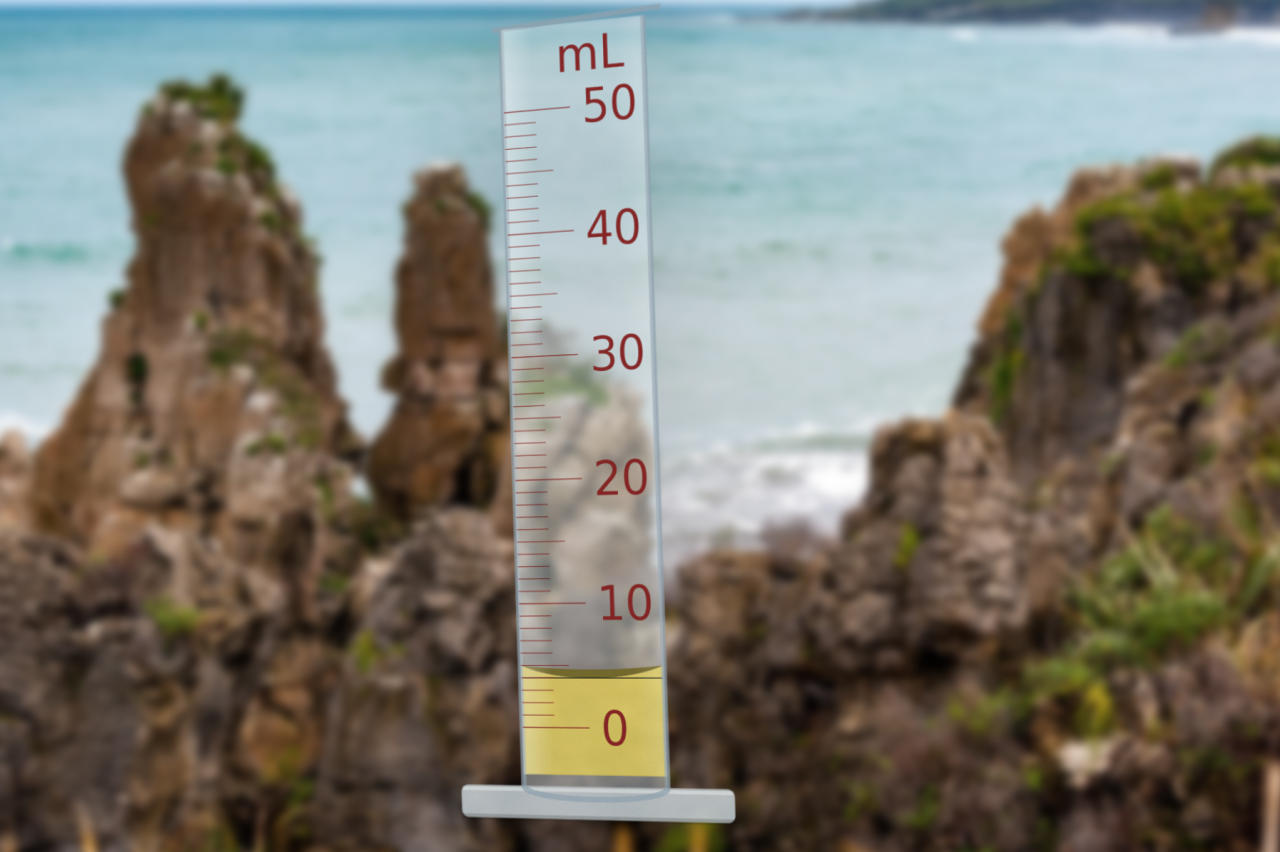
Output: 4 mL
